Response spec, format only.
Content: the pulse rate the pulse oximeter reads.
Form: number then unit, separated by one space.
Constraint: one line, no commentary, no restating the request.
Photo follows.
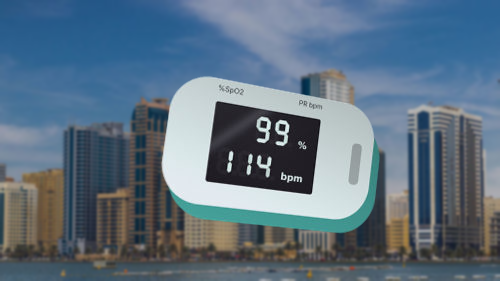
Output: 114 bpm
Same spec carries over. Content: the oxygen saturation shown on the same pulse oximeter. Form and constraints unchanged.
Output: 99 %
